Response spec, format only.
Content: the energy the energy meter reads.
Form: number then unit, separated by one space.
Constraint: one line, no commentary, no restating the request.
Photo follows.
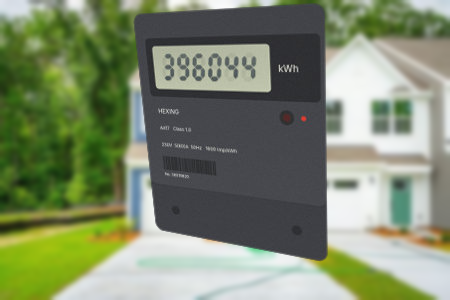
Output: 396044 kWh
